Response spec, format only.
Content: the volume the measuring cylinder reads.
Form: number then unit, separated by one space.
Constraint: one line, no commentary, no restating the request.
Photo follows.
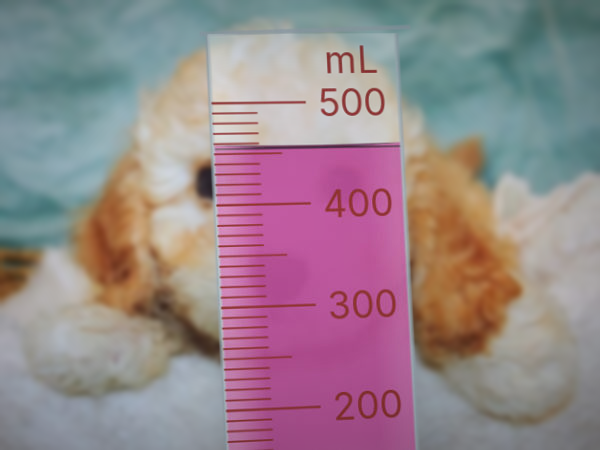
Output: 455 mL
